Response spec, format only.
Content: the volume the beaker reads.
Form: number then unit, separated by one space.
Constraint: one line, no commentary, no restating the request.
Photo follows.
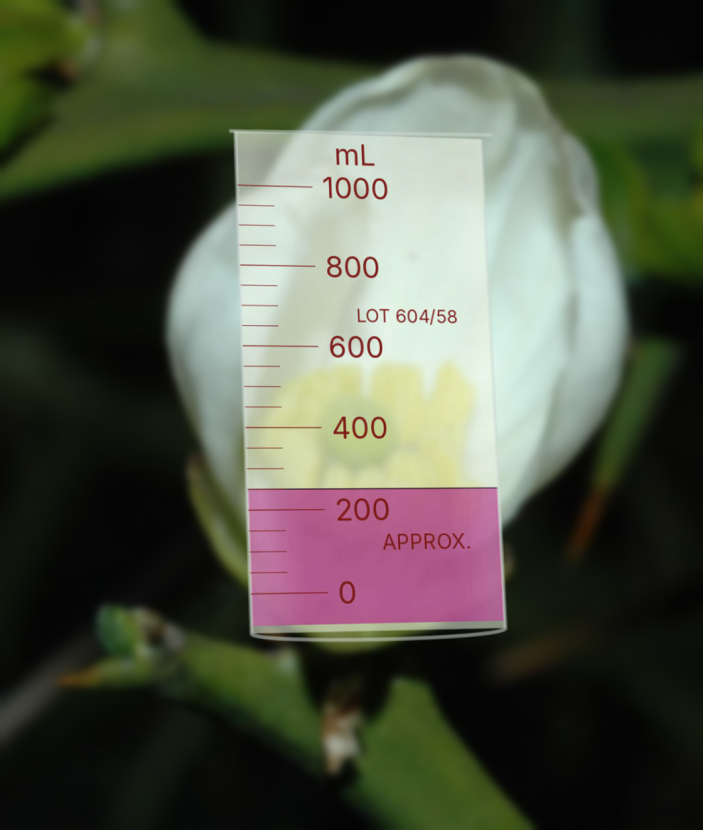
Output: 250 mL
